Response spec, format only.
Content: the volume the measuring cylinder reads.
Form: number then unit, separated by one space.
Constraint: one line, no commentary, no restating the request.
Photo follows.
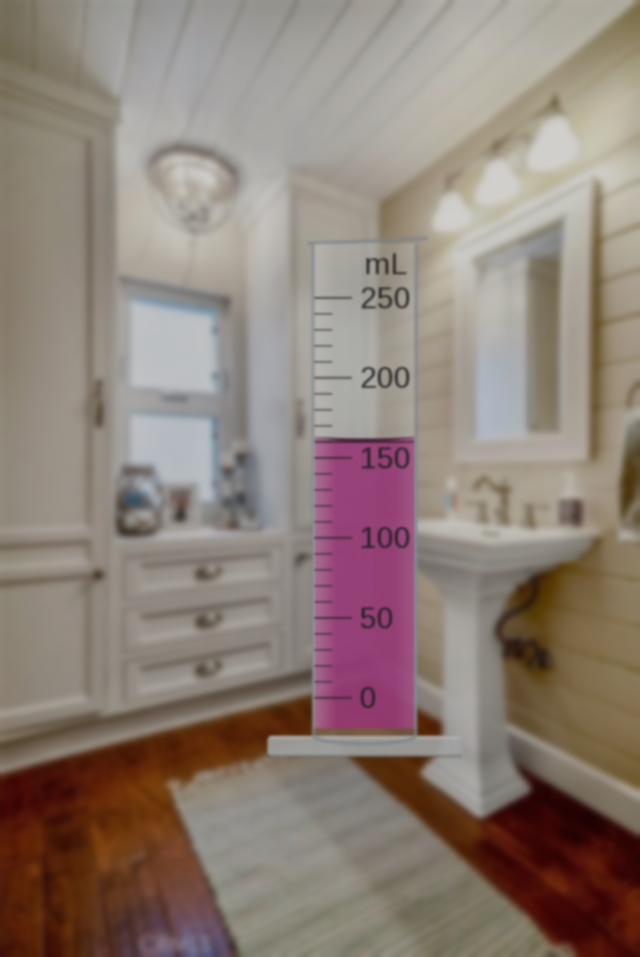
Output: 160 mL
